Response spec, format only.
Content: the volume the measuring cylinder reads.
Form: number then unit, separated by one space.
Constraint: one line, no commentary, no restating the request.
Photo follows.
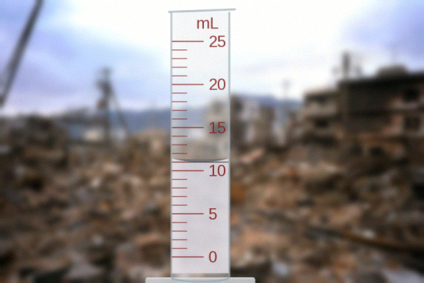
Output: 11 mL
